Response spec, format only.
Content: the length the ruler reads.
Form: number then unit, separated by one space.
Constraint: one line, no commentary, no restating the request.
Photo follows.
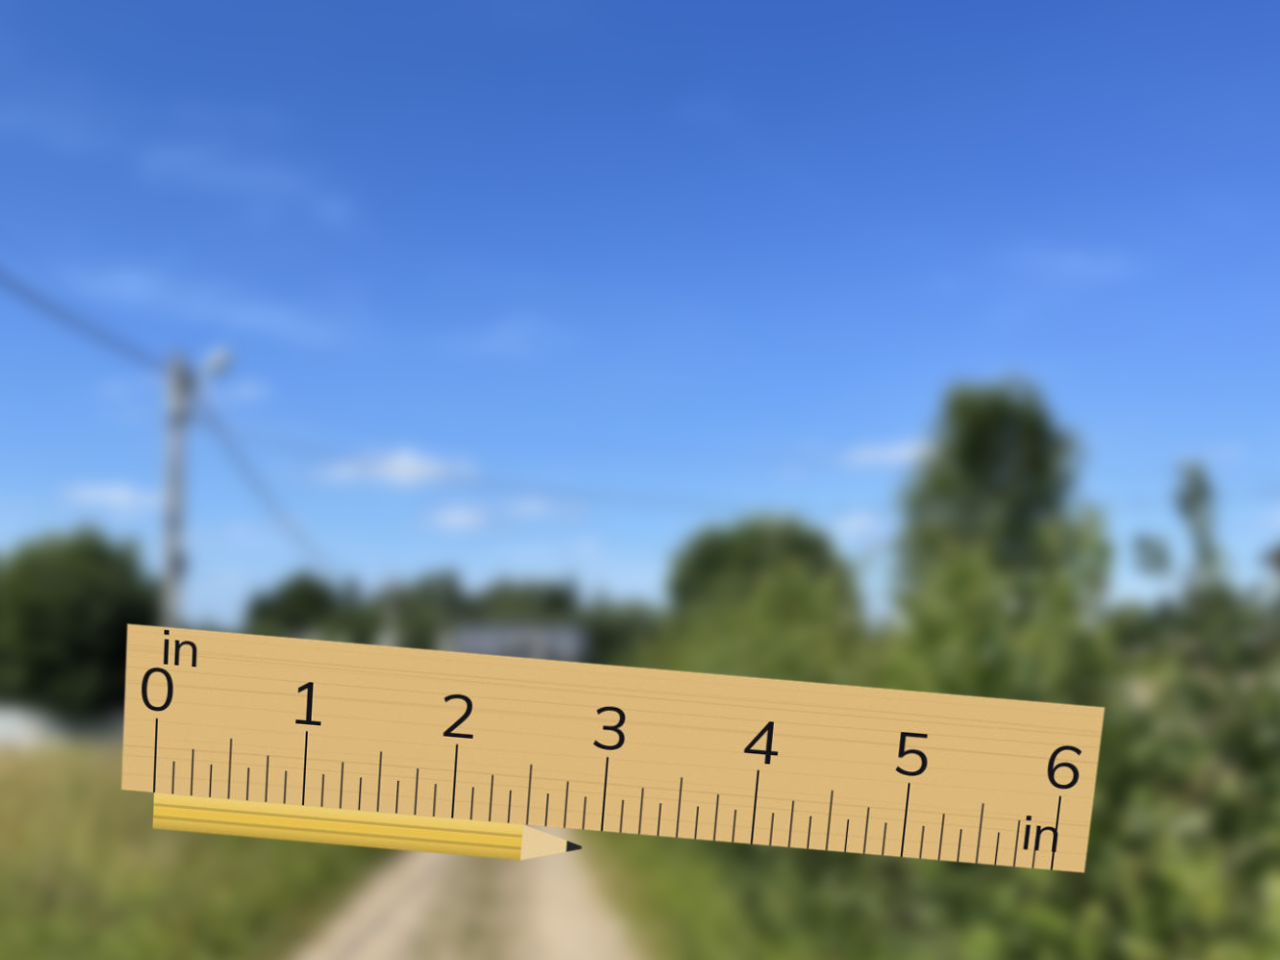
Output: 2.875 in
